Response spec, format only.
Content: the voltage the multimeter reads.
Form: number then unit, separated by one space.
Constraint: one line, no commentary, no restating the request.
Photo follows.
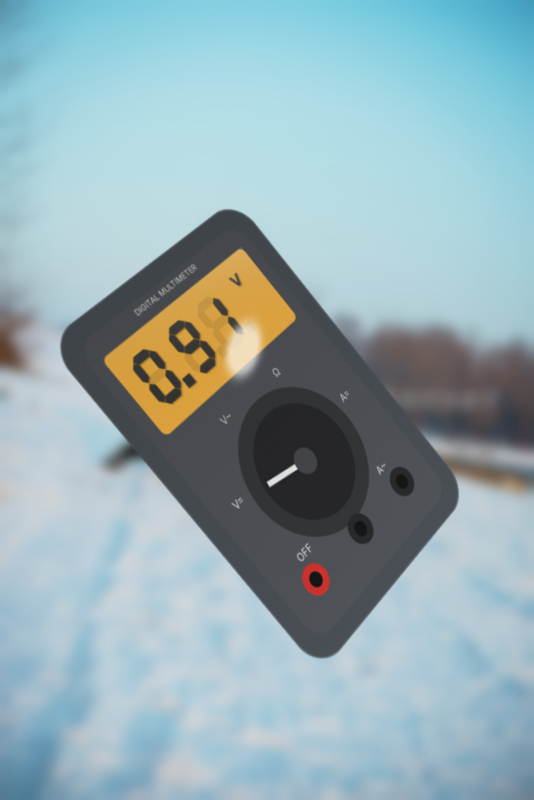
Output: 0.91 V
